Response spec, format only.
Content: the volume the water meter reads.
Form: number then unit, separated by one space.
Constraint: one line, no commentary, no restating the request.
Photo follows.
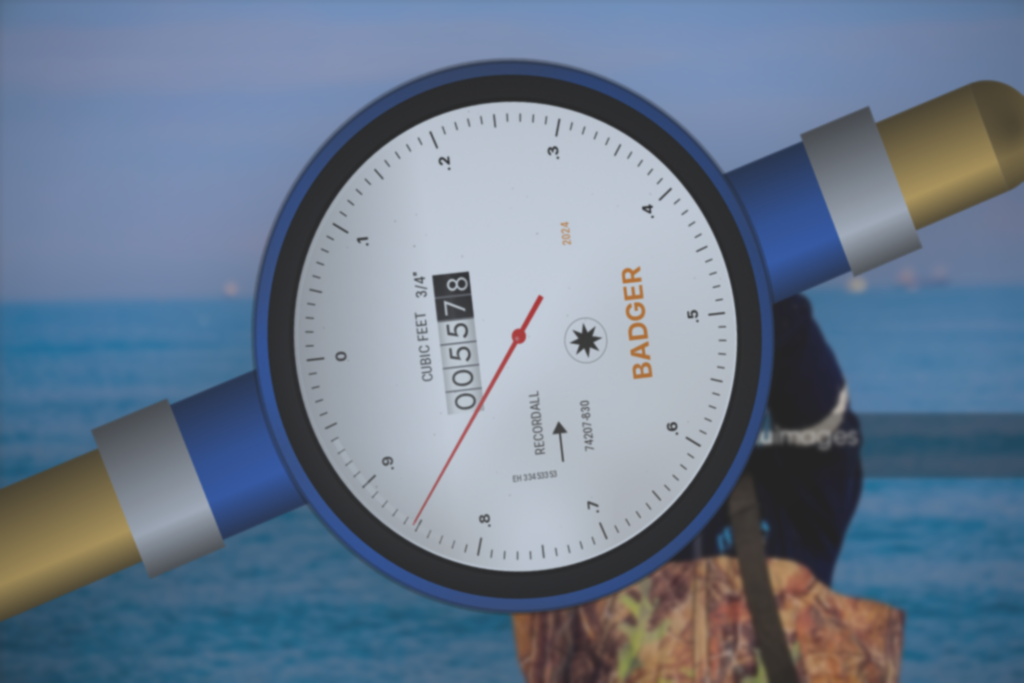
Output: 5577.85 ft³
